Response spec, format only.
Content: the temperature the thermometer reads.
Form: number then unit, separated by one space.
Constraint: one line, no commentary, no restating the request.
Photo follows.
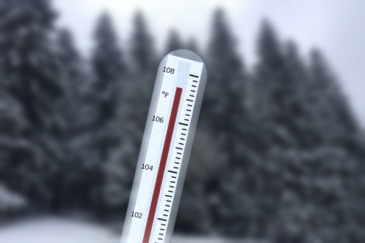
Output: 107.4 °F
